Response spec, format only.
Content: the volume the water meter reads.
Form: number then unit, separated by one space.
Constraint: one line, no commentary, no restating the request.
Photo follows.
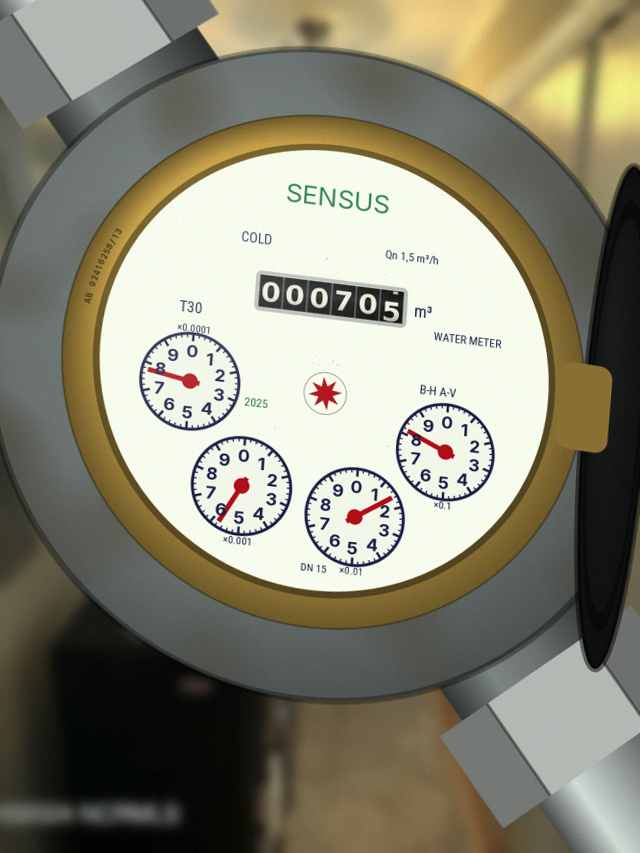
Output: 704.8157 m³
